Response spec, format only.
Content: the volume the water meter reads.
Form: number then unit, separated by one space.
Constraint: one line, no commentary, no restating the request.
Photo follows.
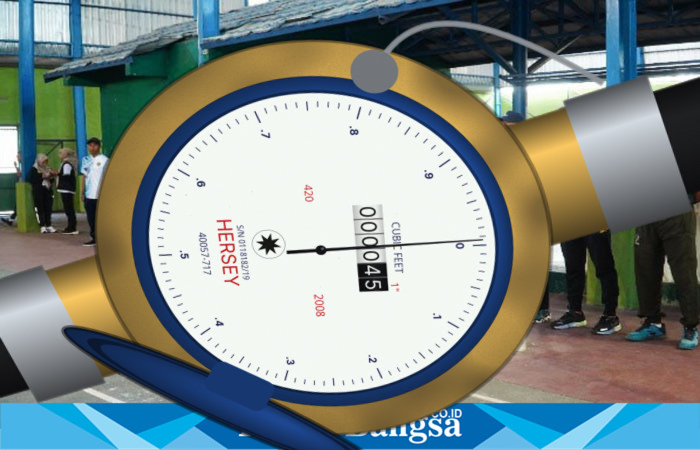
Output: 44.99 ft³
